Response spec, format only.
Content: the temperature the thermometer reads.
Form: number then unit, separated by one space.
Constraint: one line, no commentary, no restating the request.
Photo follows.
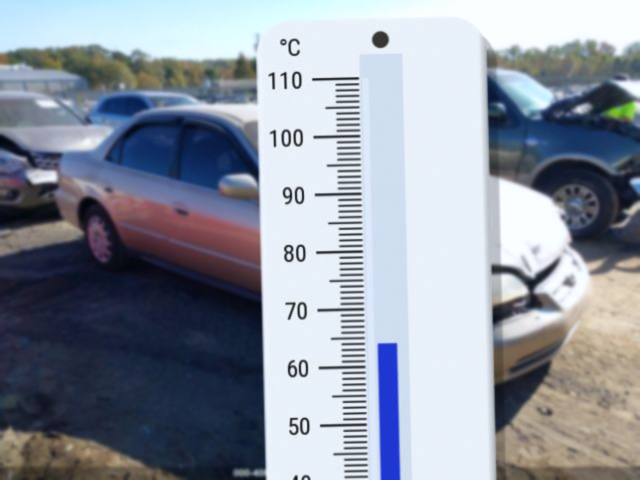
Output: 64 °C
